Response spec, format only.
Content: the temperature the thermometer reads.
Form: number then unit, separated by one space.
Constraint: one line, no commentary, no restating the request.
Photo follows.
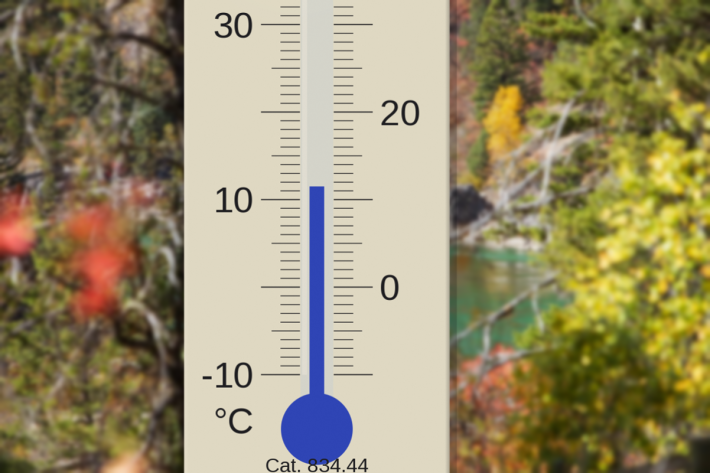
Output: 11.5 °C
